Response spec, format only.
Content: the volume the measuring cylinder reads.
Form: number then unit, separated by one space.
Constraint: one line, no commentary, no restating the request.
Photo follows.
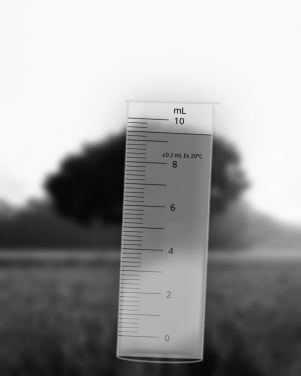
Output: 9.4 mL
